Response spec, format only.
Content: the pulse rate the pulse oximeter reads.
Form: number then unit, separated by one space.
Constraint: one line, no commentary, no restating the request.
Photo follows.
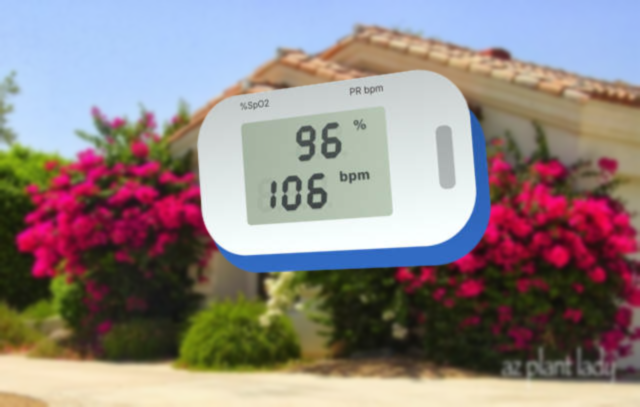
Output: 106 bpm
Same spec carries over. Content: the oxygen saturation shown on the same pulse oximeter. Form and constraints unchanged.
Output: 96 %
